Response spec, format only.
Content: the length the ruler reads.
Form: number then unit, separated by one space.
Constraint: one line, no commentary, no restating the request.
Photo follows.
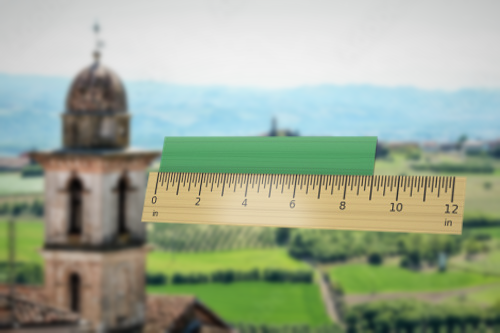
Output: 9 in
